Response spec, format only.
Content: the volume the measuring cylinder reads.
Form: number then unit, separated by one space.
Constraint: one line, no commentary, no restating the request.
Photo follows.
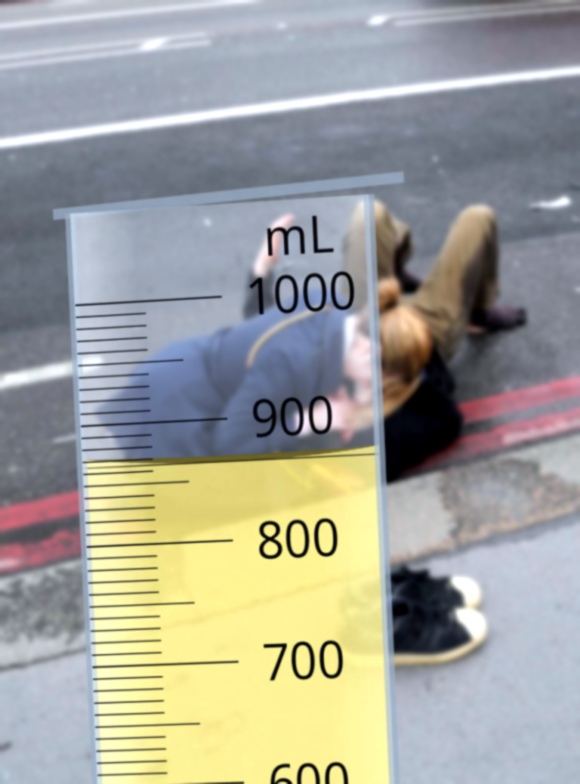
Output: 865 mL
